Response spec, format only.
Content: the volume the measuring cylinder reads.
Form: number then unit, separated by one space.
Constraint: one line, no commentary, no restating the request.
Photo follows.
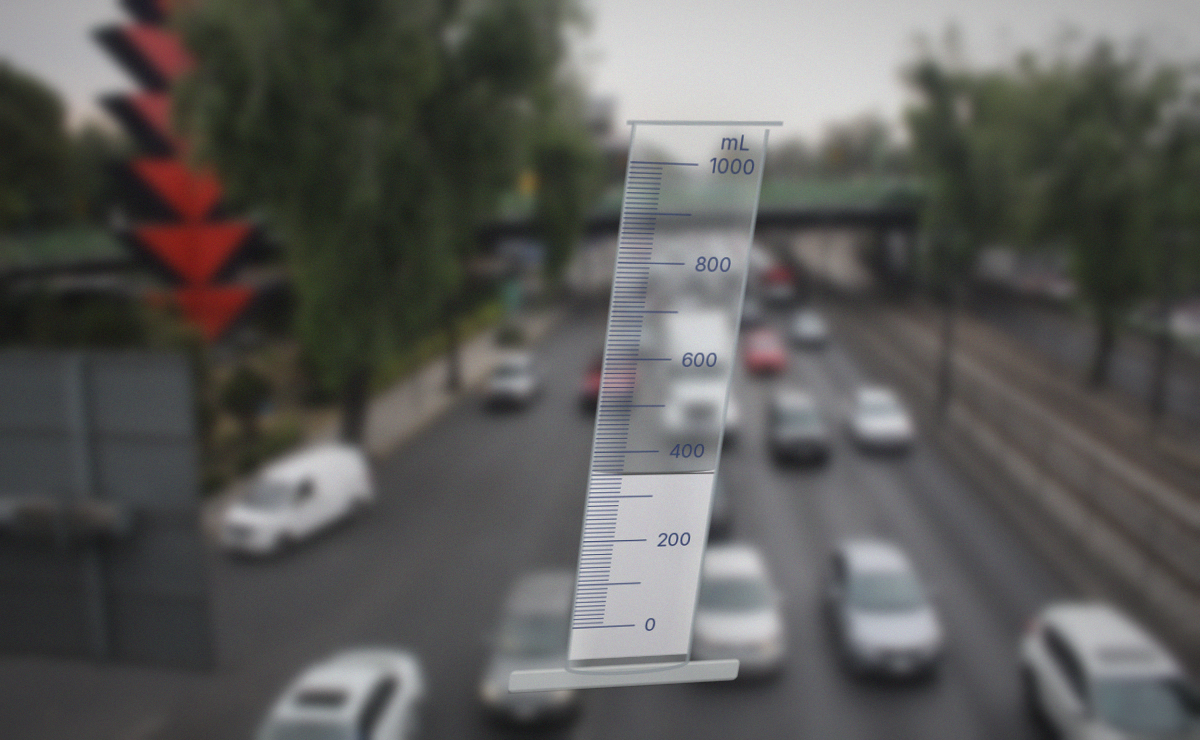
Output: 350 mL
